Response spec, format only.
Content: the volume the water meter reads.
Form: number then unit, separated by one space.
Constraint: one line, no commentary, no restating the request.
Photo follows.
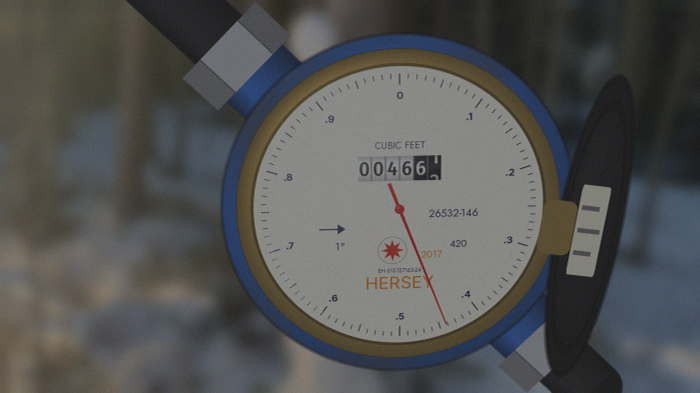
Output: 4661.44 ft³
